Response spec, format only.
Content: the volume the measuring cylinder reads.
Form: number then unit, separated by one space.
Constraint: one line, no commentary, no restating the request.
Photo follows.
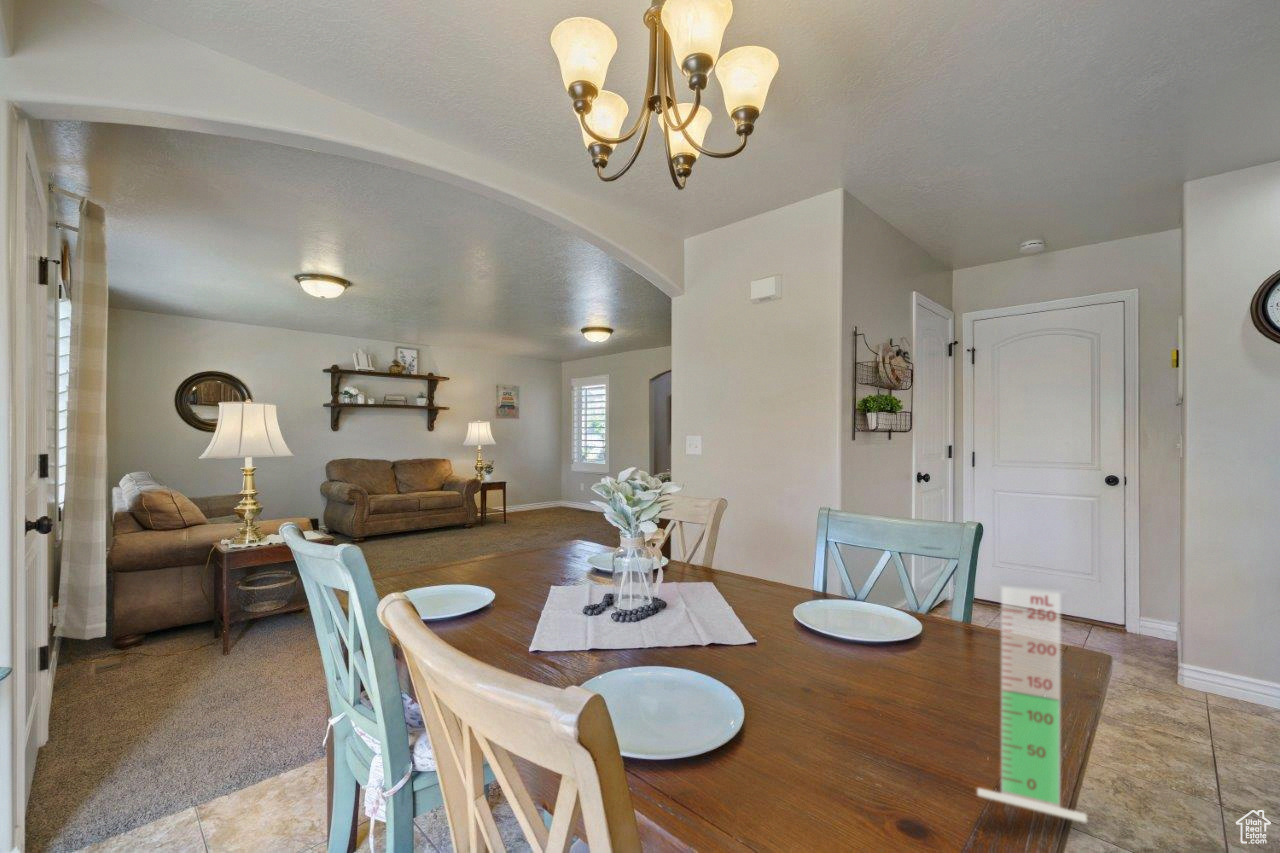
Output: 130 mL
